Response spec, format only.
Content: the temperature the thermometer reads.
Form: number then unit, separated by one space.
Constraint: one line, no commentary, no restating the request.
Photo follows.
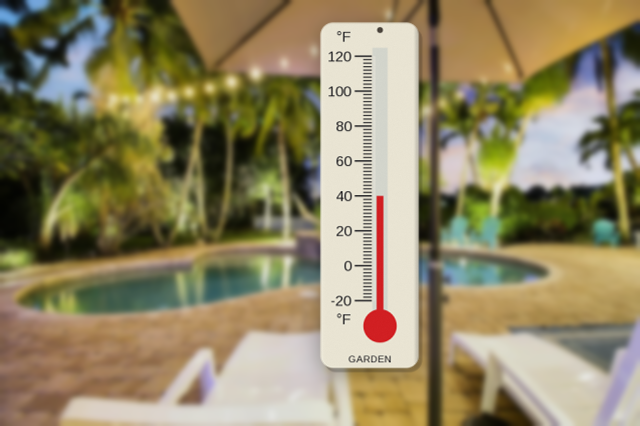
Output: 40 °F
